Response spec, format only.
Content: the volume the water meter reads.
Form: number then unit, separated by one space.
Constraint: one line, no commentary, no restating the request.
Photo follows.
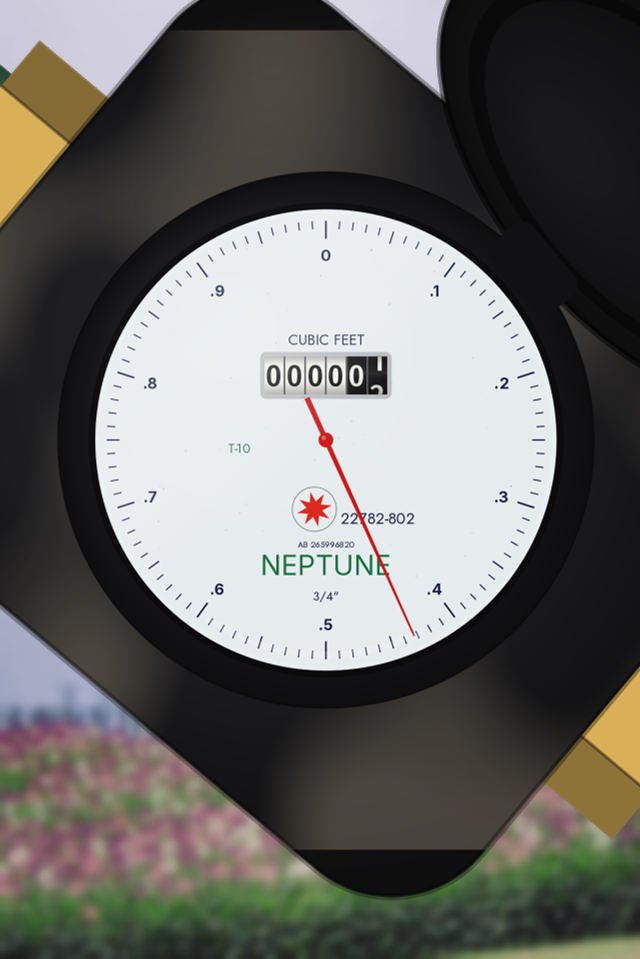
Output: 1.43 ft³
